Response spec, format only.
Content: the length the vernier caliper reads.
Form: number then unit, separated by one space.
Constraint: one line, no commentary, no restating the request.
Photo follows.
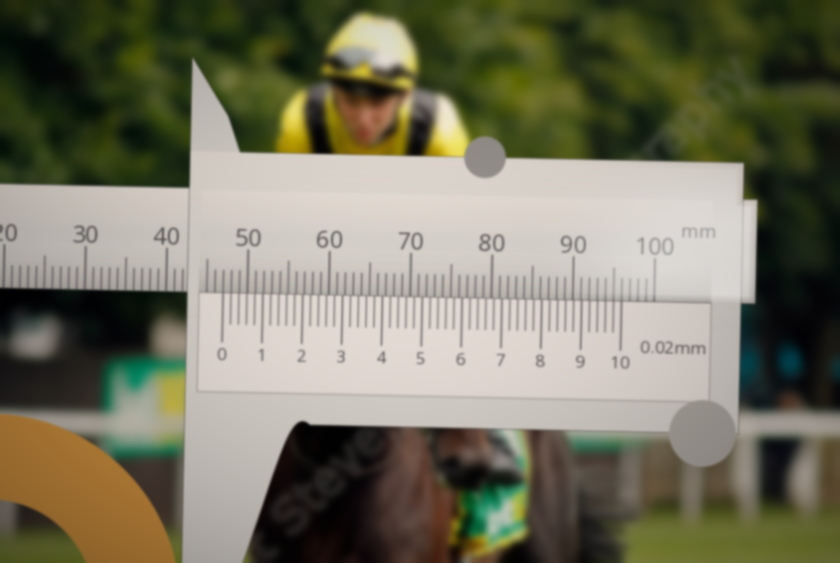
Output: 47.0 mm
